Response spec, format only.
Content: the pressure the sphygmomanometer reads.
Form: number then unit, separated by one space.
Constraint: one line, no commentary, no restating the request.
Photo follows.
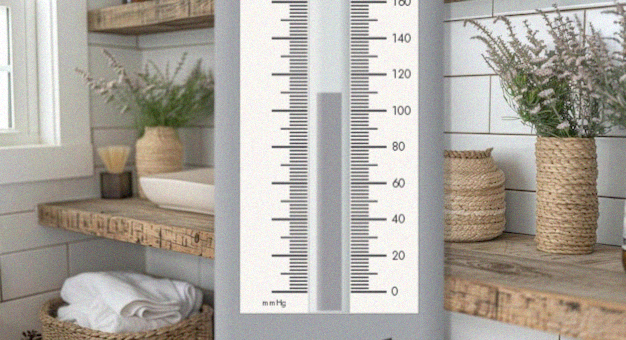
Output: 110 mmHg
